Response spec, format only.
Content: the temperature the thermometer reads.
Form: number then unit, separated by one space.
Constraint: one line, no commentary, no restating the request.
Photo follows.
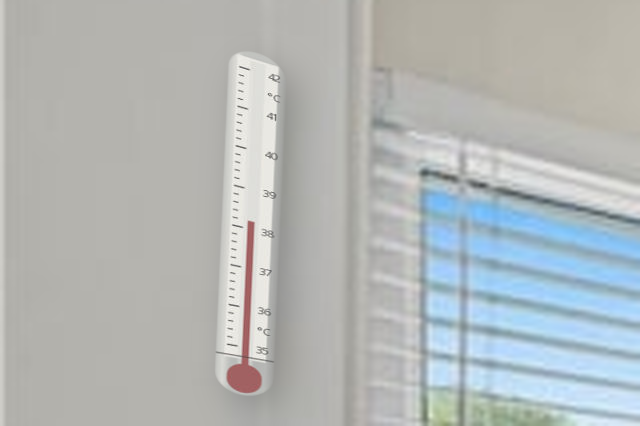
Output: 38.2 °C
